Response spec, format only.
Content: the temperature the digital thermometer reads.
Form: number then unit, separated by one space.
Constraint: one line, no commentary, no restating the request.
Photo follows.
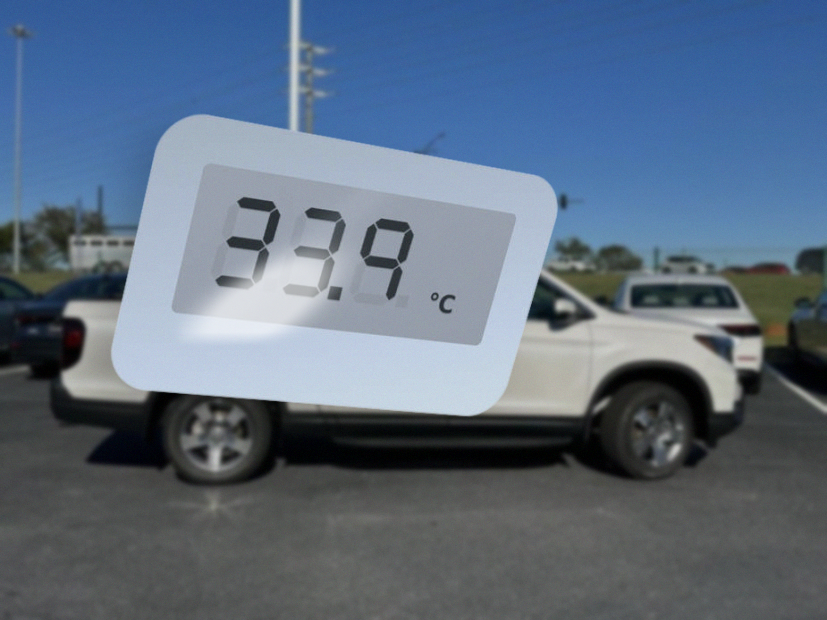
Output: 33.9 °C
